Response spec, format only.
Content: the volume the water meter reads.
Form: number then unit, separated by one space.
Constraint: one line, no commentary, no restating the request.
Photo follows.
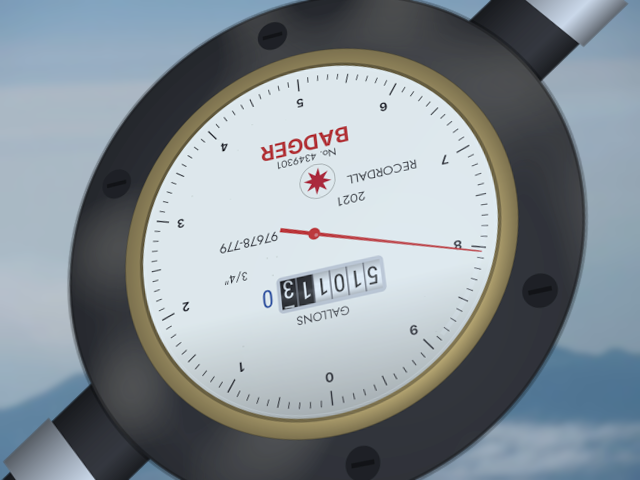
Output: 5101128.0 gal
